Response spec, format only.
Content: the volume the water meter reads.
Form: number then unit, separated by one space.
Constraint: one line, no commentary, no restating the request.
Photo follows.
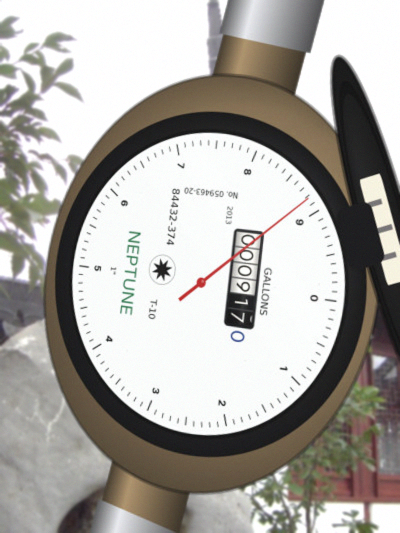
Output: 9168.8 gal
